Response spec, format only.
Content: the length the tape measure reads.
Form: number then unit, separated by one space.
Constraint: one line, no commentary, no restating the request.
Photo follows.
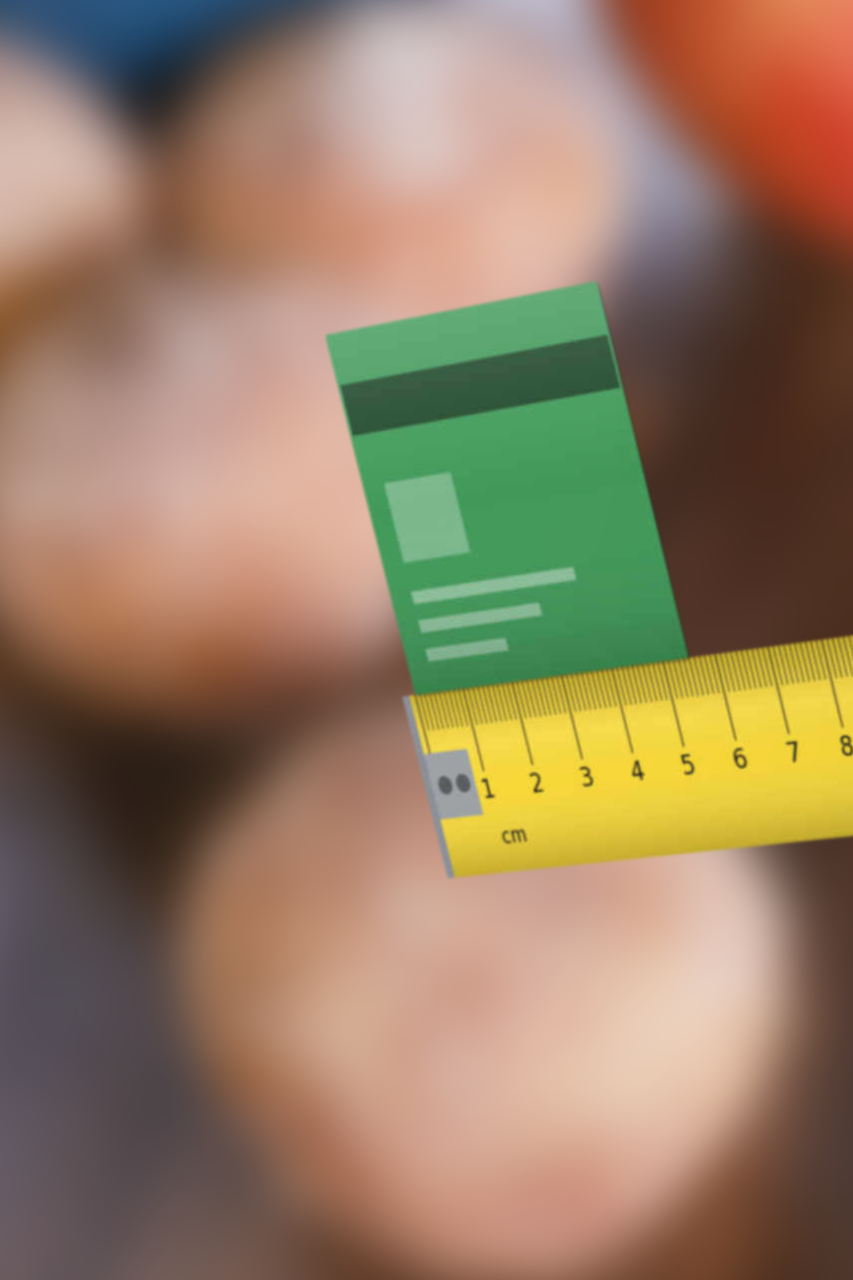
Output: 5.5 cm
